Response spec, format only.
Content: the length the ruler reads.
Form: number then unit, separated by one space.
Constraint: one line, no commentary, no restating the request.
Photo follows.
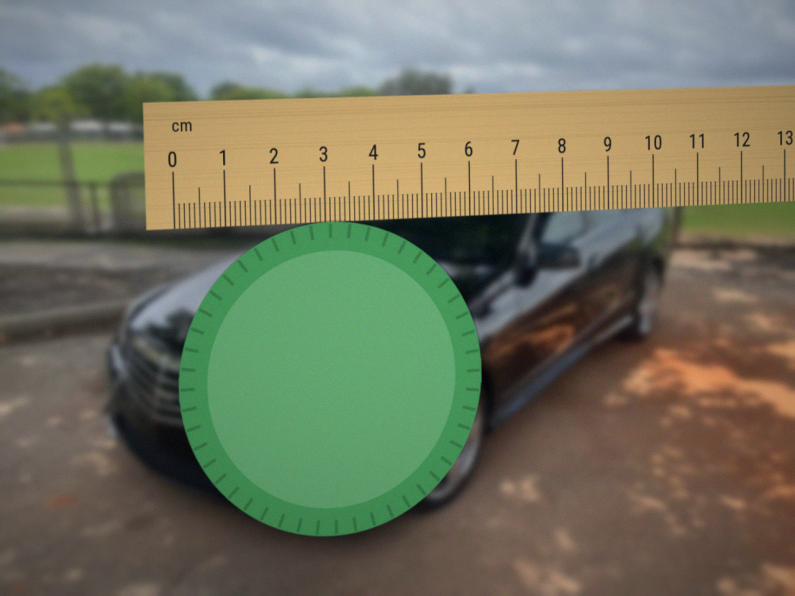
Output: 6.2 cm
